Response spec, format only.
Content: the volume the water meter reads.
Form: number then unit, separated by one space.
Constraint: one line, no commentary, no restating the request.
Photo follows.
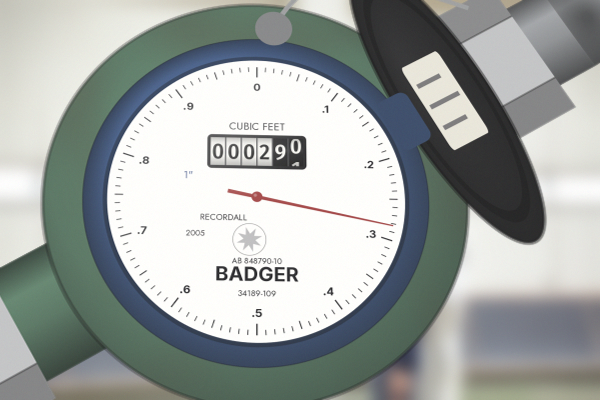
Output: 290.28 ft³
